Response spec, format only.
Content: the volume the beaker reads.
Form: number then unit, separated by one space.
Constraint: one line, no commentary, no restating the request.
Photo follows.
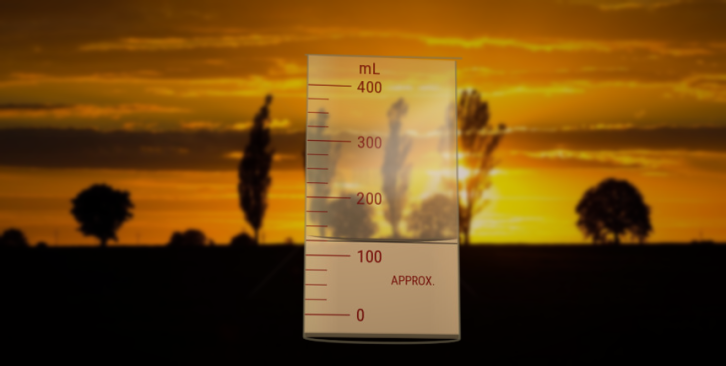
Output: 125 mL
